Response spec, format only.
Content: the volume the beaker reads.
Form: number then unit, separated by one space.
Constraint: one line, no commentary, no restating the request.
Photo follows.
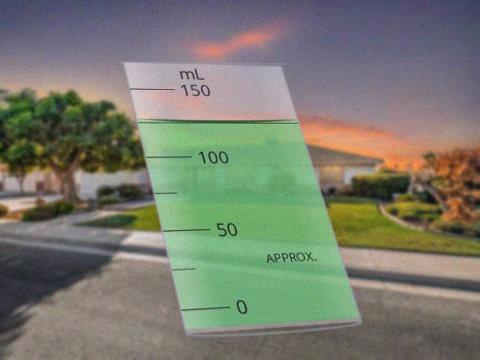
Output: 125 mL
